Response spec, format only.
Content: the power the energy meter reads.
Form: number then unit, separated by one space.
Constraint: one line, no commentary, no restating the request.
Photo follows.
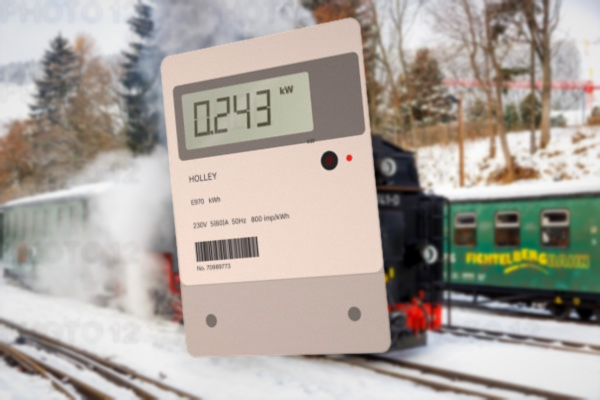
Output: 0.243 kW
